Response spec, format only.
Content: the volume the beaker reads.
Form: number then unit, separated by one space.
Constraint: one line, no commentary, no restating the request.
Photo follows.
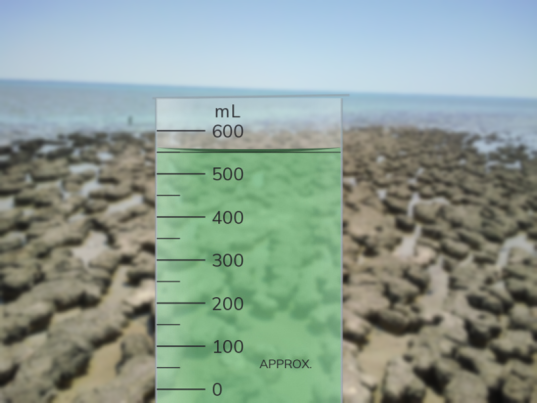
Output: 550 mL
